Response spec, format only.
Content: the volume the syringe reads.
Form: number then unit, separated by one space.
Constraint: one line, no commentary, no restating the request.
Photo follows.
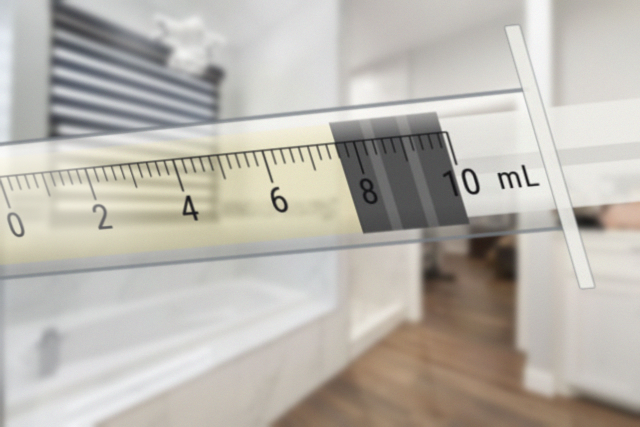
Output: 7.6 mL
